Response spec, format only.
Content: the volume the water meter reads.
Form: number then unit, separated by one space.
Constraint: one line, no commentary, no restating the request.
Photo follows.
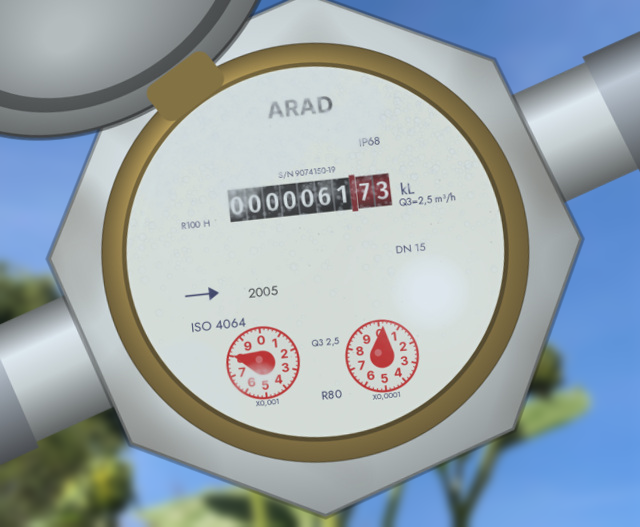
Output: 61.7380 kL
